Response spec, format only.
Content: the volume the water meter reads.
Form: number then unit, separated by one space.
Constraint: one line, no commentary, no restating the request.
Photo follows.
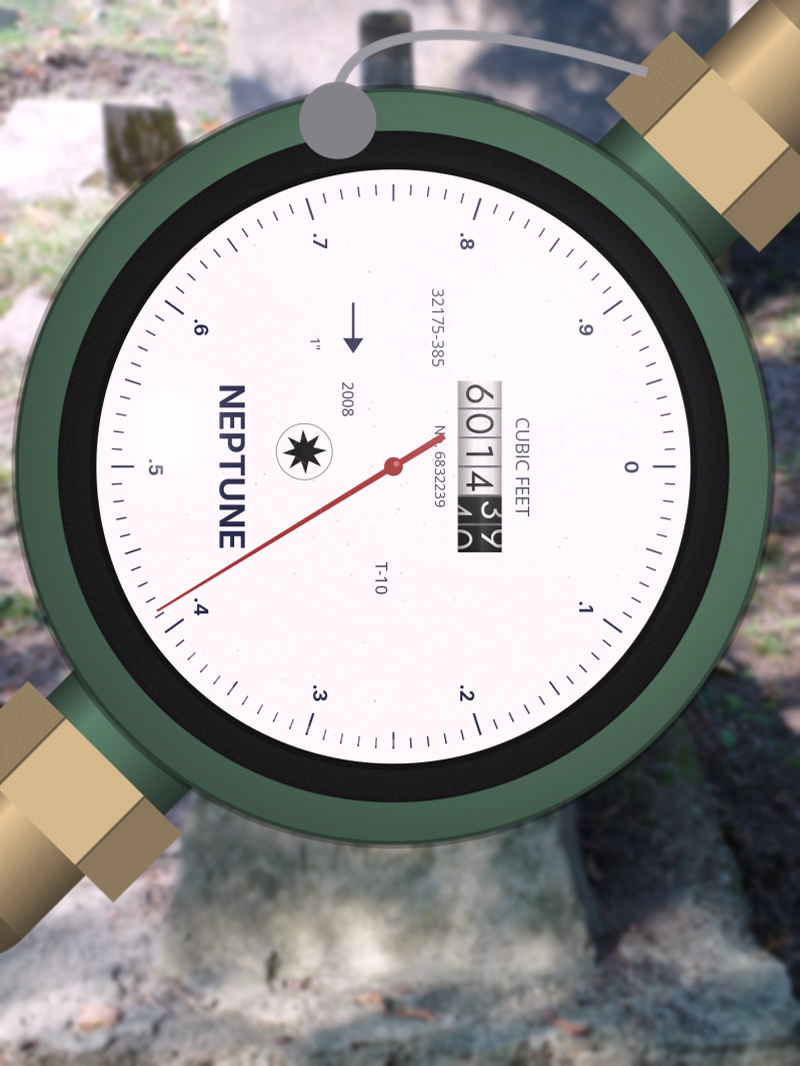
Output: 601439.41 ft³
